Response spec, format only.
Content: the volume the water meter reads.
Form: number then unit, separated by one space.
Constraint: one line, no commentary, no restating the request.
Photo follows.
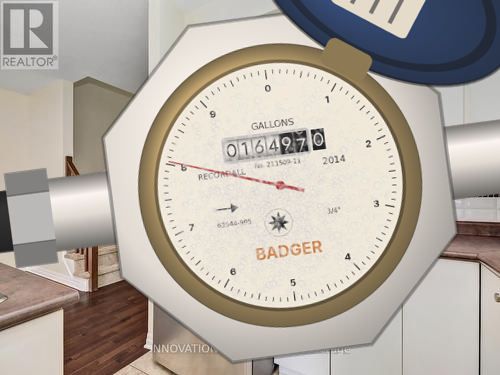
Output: 164968.0 gal
